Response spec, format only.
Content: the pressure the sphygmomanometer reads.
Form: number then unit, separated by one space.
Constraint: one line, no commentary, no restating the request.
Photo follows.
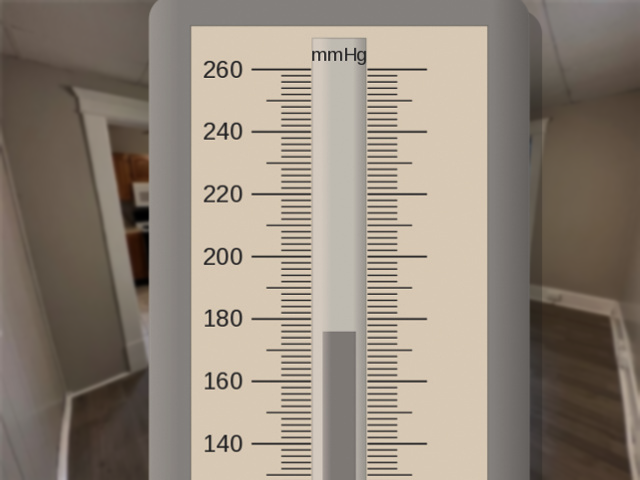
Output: 176 mmHg
